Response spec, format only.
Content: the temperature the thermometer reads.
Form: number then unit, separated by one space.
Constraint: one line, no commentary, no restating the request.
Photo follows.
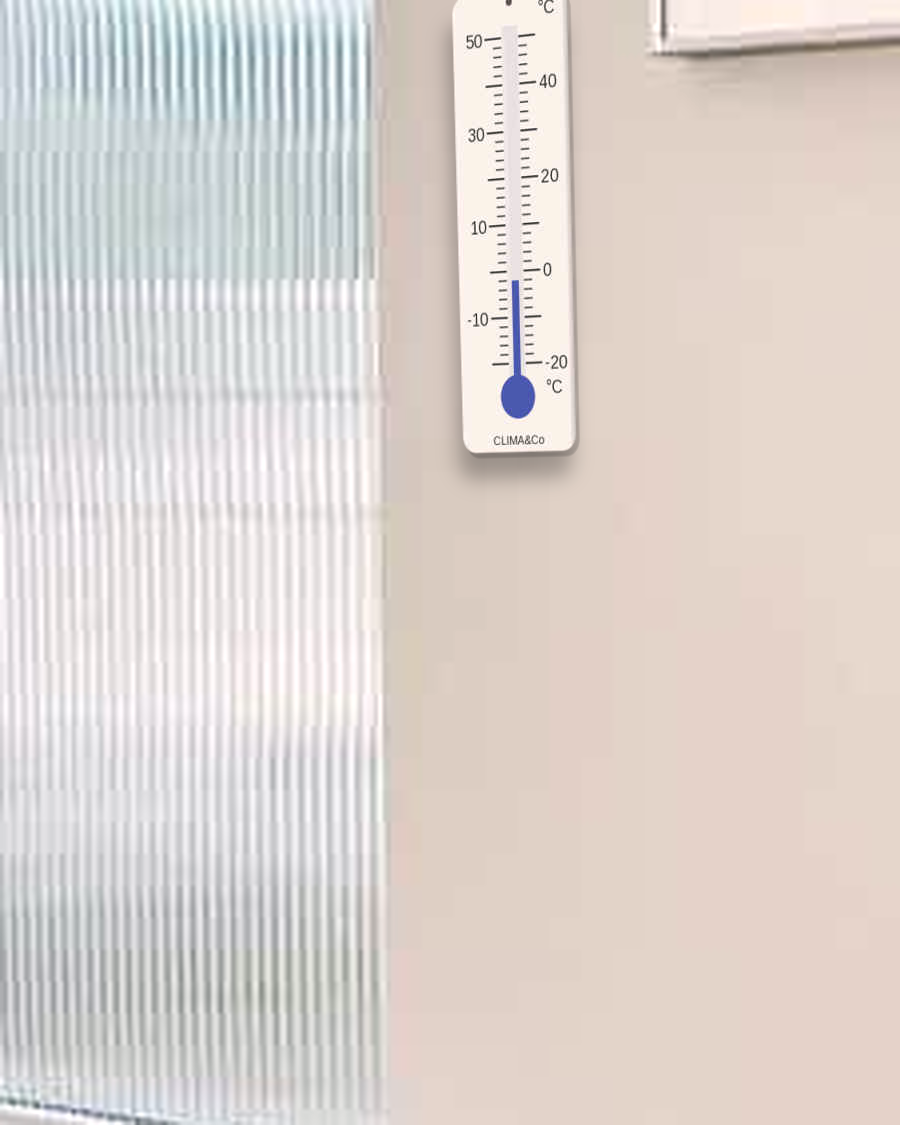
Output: -2 °C
